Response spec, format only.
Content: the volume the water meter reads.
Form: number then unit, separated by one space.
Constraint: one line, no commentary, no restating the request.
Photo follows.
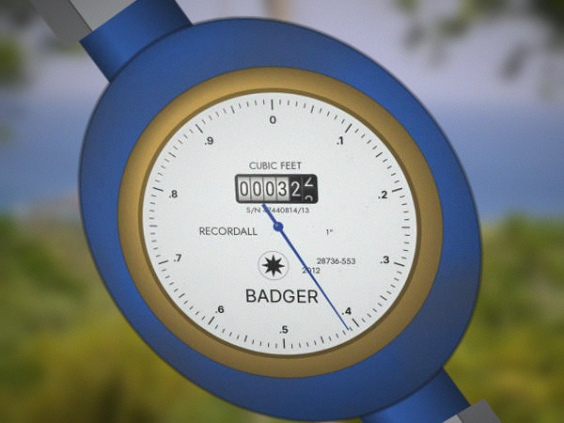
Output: 322.41 ft³
